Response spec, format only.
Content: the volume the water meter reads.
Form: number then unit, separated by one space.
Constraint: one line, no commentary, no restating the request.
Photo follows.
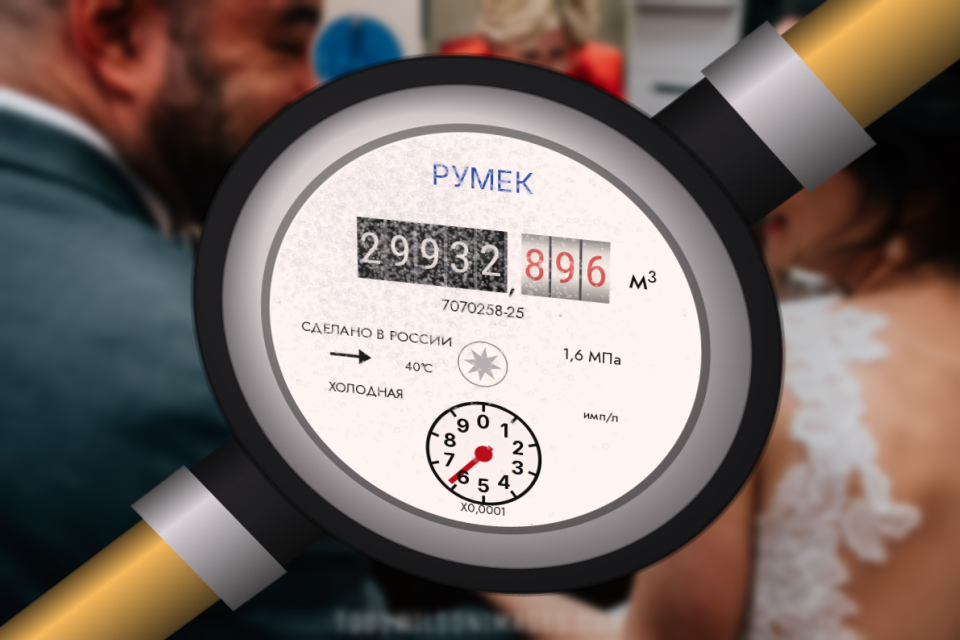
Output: 29932.8966 m³
